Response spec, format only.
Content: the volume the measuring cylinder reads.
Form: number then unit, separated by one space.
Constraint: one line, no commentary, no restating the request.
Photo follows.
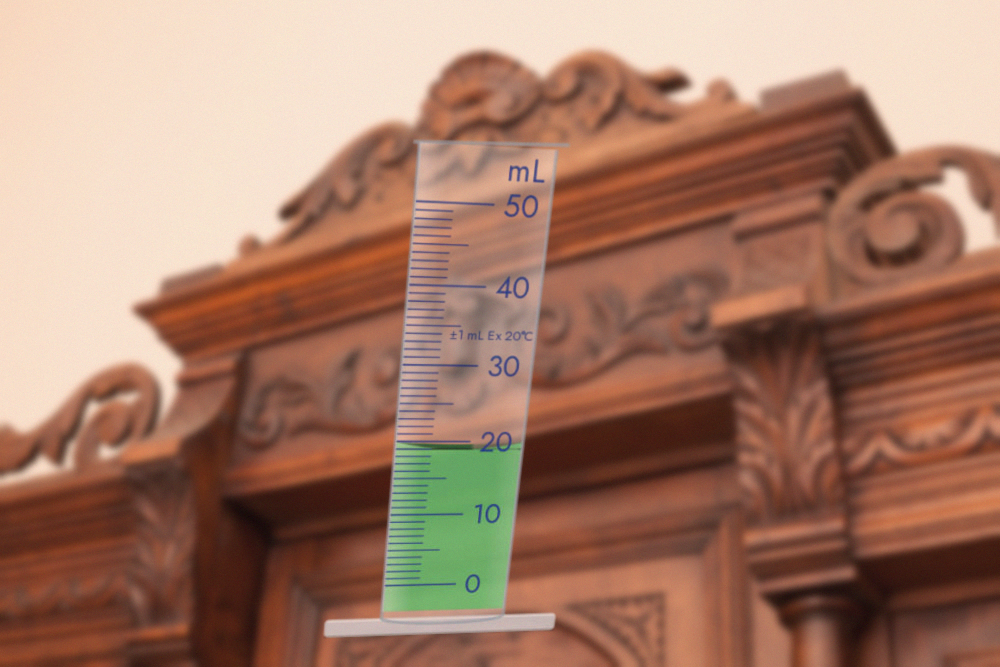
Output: 19 mL
